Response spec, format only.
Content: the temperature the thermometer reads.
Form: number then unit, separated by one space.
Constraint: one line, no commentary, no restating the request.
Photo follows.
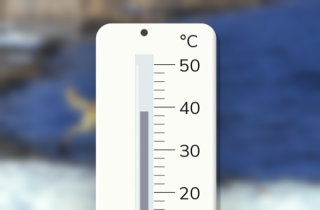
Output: 39 °C
